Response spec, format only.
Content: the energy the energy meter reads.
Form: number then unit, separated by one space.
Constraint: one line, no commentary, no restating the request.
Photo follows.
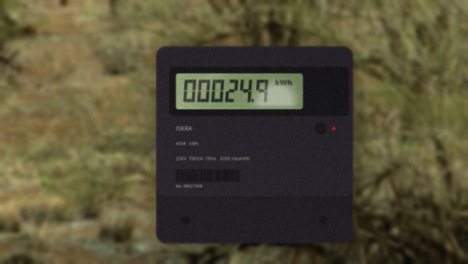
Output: 24.9 kWh
